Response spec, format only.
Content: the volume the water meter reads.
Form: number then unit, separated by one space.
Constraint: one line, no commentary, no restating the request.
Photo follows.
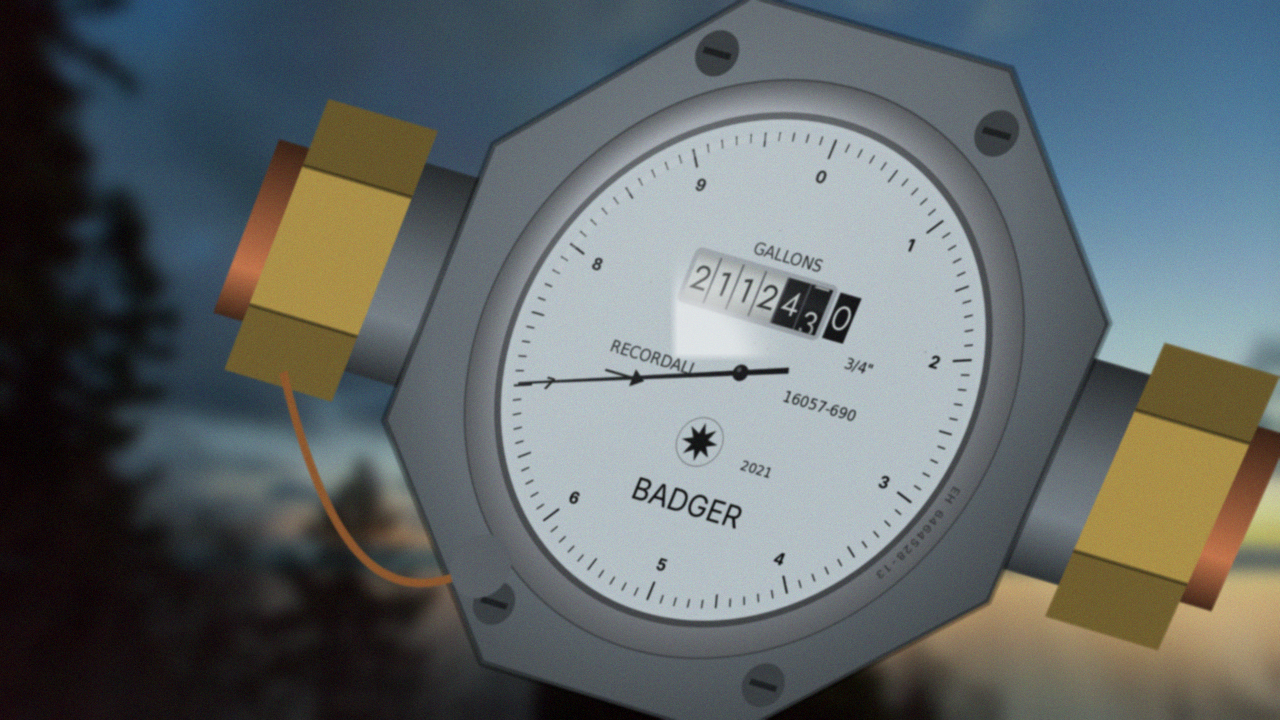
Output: 2112427.0 gal
